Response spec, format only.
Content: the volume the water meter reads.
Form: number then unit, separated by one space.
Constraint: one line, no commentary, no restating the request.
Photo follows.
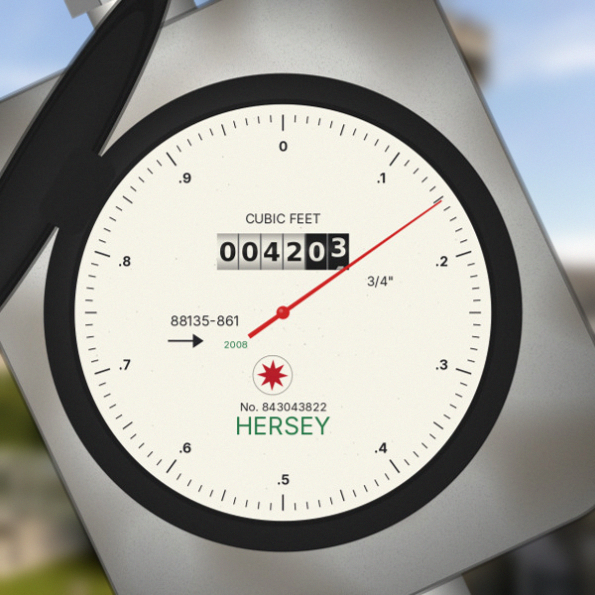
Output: 4203.15 ft³
